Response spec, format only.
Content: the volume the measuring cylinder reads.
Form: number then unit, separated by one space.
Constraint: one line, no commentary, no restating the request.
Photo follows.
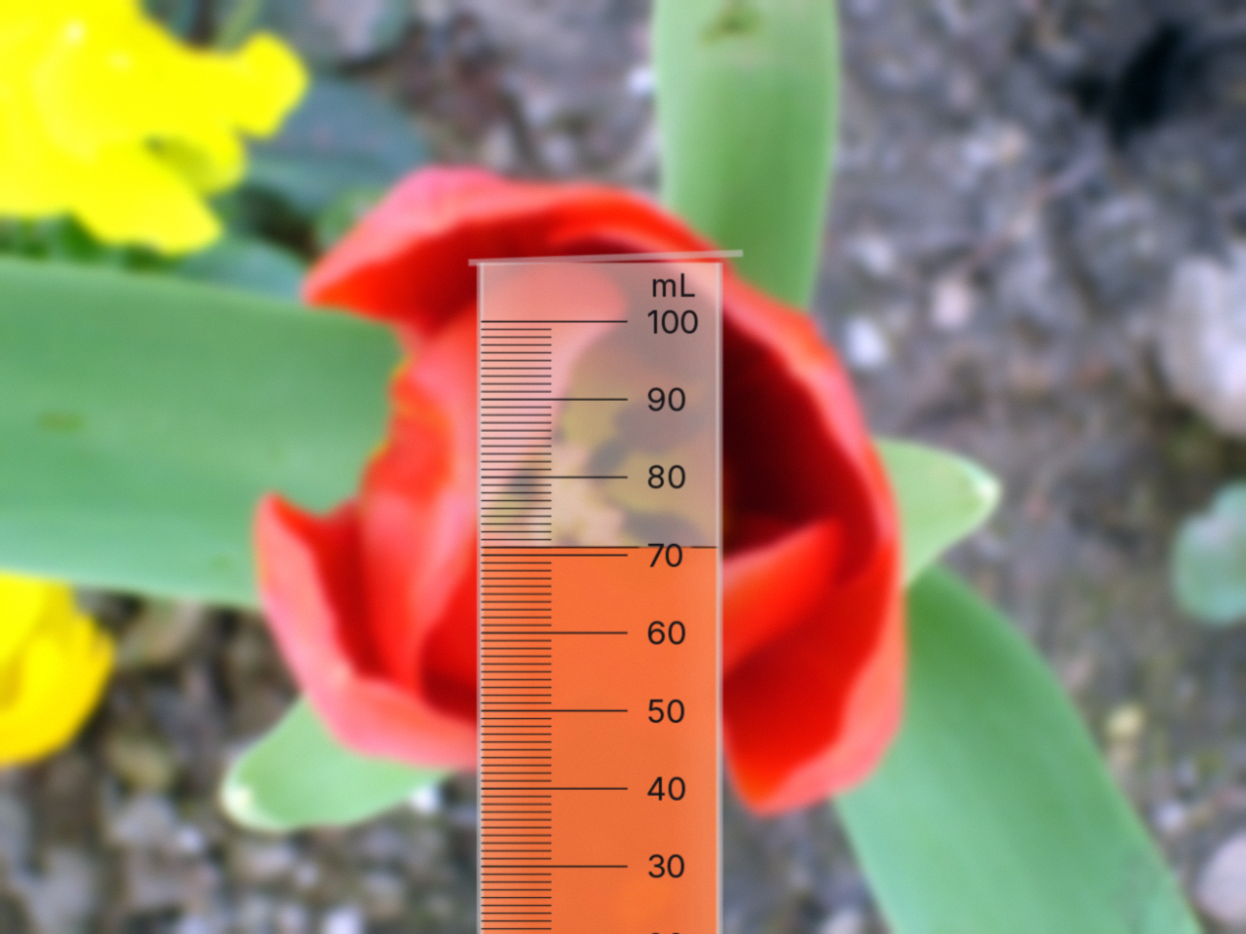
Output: 71 mL
